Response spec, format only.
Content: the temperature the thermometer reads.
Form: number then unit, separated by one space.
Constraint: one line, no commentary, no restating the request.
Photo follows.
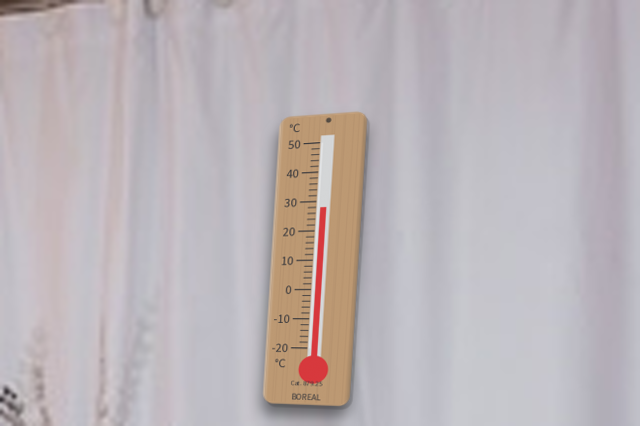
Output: 28 °C
